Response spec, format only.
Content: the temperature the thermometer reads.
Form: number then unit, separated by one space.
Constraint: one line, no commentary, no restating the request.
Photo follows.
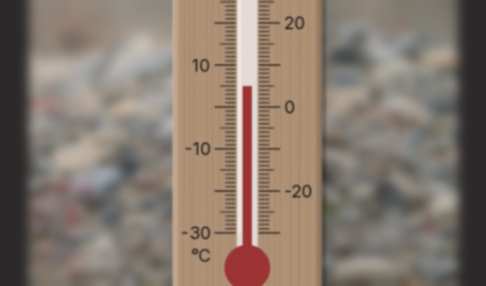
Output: 5 °C
